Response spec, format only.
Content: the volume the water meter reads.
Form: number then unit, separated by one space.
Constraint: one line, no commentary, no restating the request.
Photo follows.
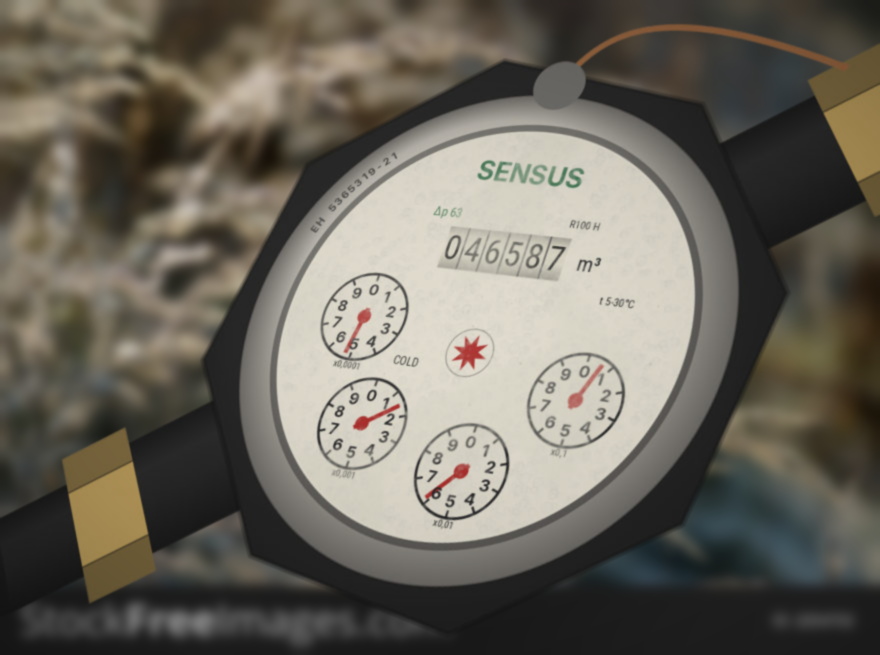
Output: 46587.0615 m³
